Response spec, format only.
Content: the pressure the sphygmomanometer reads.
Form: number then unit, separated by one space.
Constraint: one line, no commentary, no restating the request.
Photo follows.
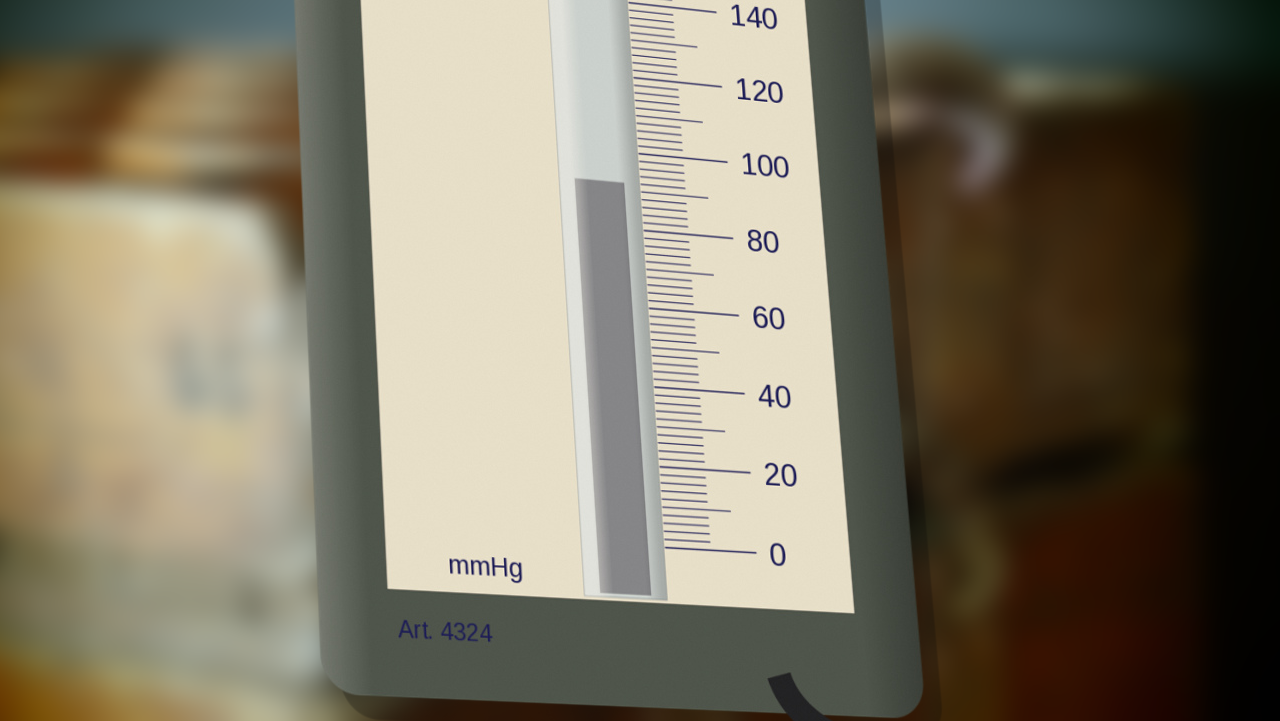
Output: 92 mmHg
